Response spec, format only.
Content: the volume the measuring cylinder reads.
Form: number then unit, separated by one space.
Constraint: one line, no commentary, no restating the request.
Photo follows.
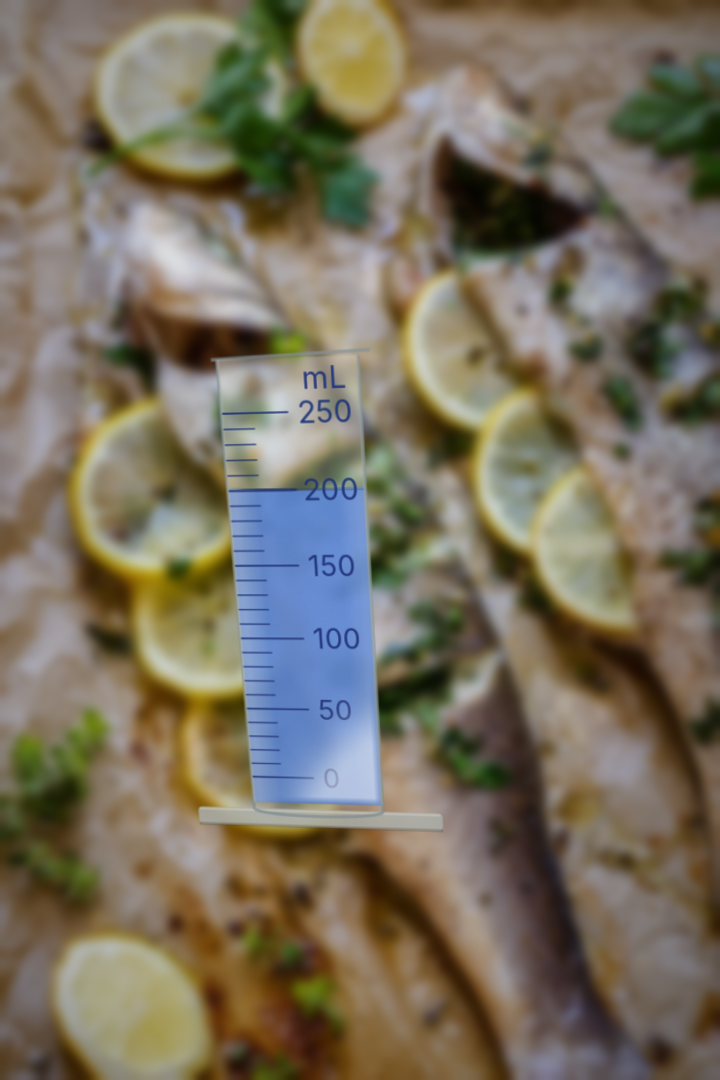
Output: 200 mL
